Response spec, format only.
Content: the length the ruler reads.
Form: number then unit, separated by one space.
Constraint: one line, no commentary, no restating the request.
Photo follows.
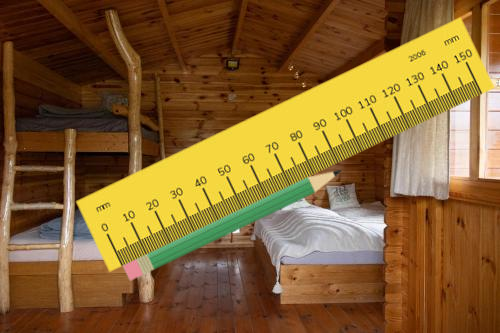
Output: 90 mm
